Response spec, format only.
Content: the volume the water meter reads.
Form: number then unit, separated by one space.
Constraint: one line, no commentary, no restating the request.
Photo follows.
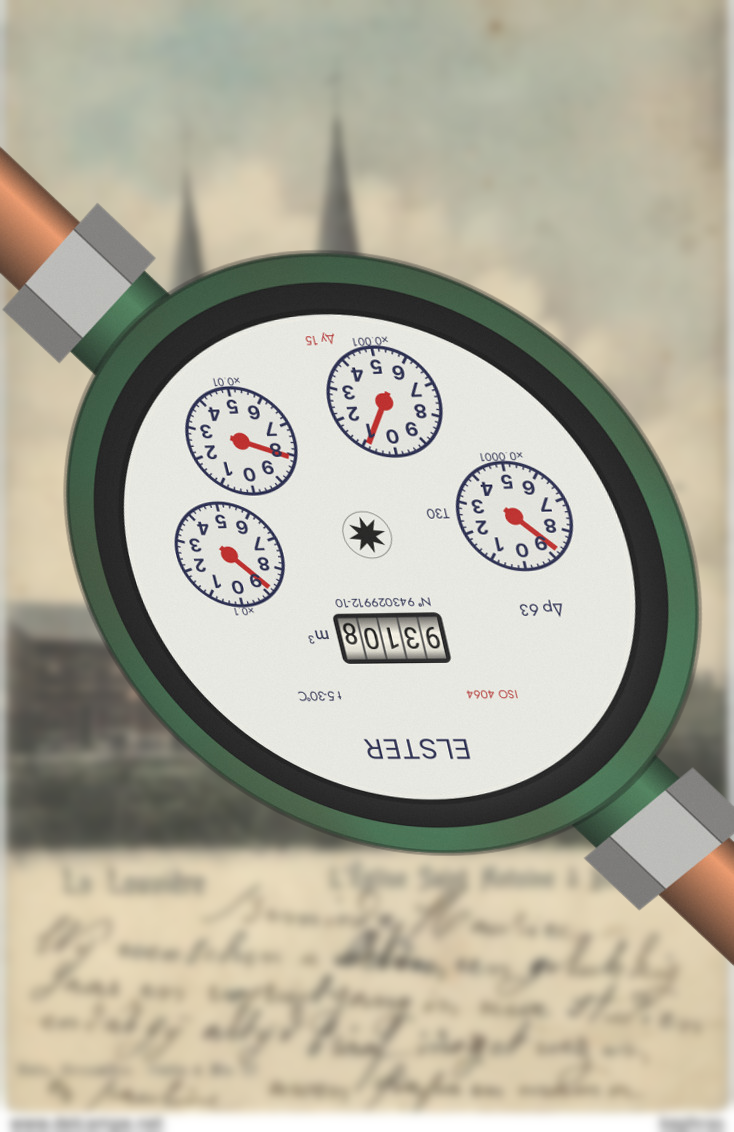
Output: 93107.8808 m³
